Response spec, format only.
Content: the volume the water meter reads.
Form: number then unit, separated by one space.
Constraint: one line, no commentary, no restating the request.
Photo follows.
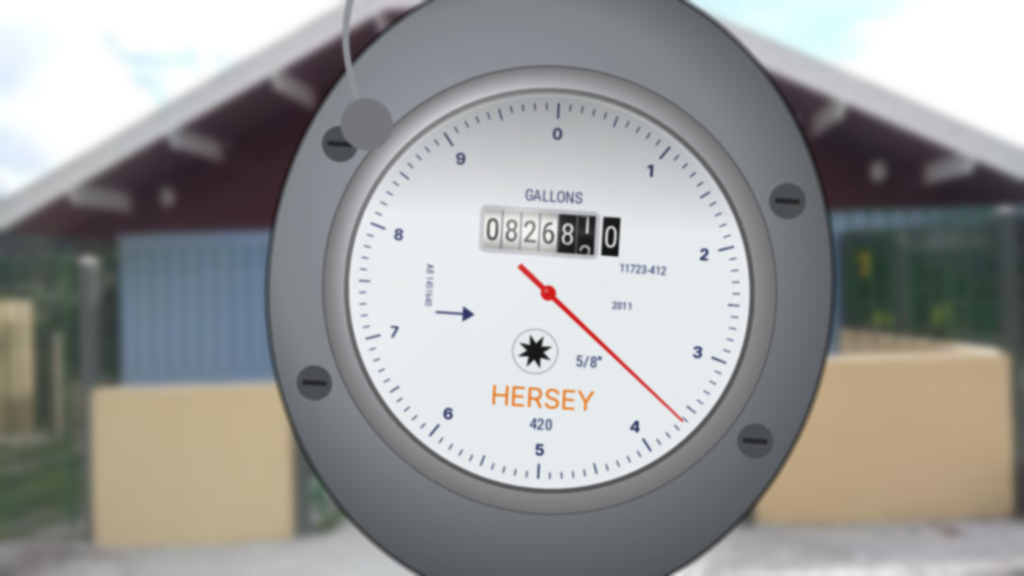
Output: 826813.6 gal
